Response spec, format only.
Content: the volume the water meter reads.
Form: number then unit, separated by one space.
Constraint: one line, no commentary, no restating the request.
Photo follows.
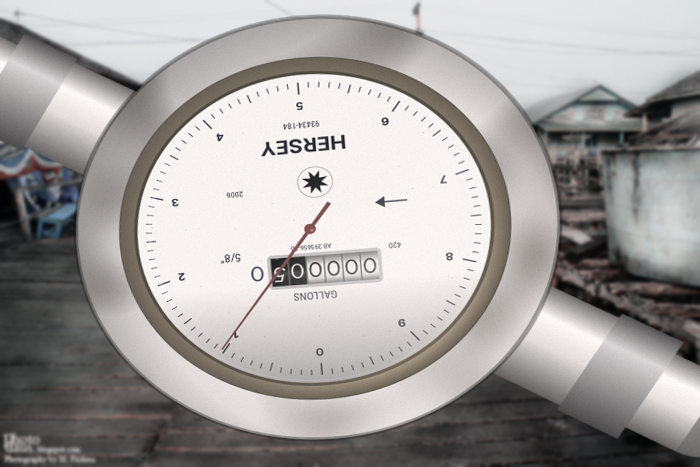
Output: 51.0 gal
